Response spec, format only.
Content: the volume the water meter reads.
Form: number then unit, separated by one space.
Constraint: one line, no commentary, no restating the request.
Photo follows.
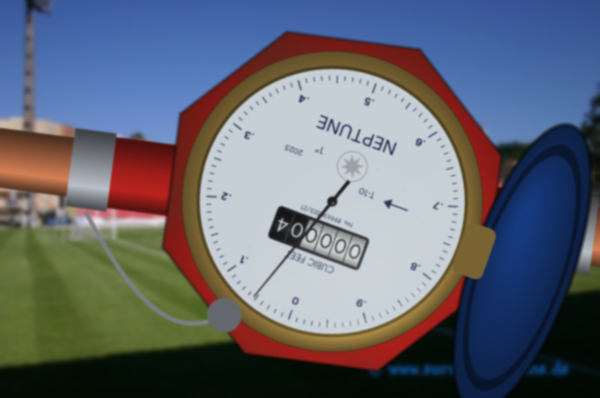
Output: 4.05 ft³
